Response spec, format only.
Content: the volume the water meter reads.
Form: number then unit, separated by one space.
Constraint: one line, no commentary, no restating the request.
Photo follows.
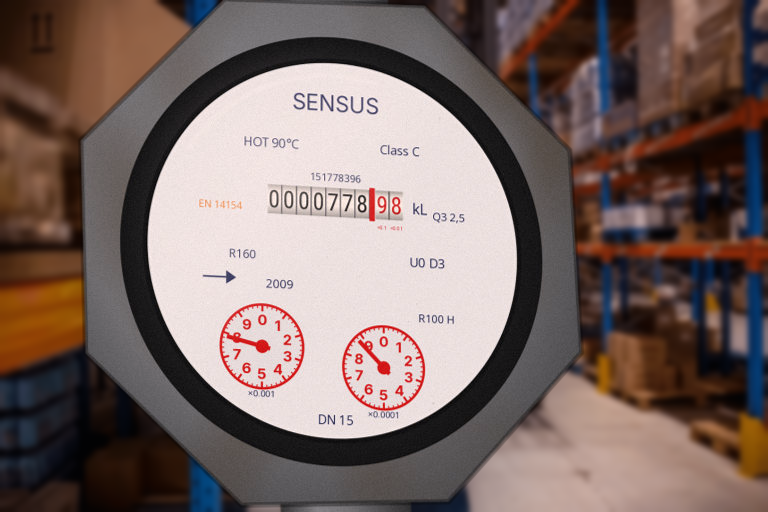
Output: 778.9878 kL
